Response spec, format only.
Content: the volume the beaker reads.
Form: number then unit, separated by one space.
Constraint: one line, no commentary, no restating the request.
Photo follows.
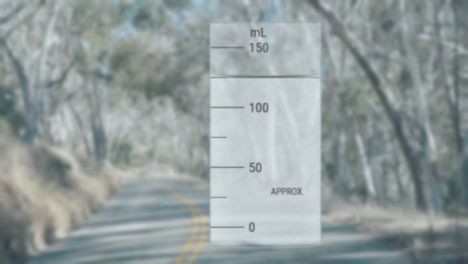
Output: 125 mL
